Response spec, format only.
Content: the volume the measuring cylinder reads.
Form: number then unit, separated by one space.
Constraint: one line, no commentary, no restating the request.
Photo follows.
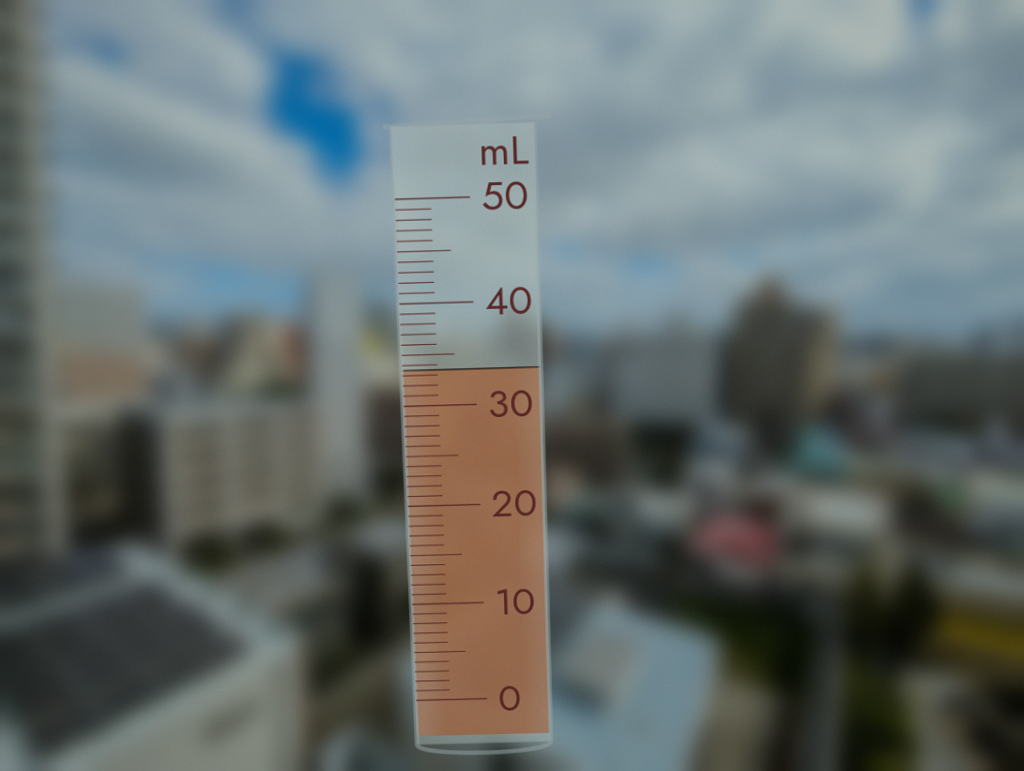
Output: 33.5 mL
